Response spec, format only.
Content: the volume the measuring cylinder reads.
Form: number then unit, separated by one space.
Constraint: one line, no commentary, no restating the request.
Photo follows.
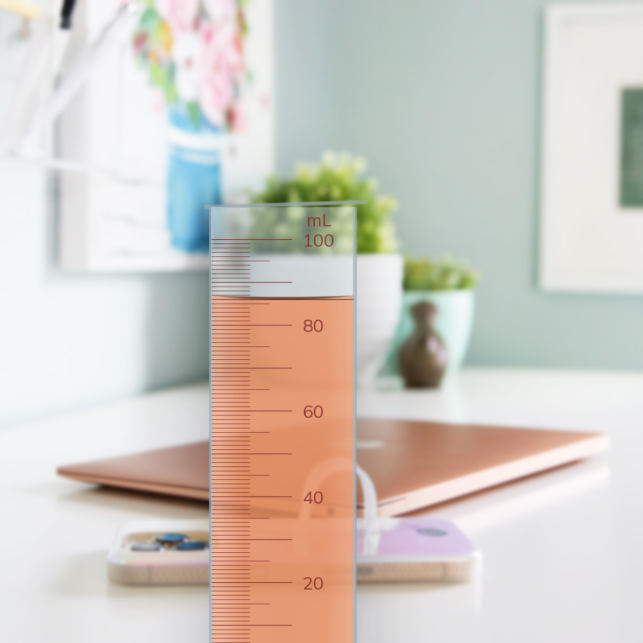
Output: 86 mL
